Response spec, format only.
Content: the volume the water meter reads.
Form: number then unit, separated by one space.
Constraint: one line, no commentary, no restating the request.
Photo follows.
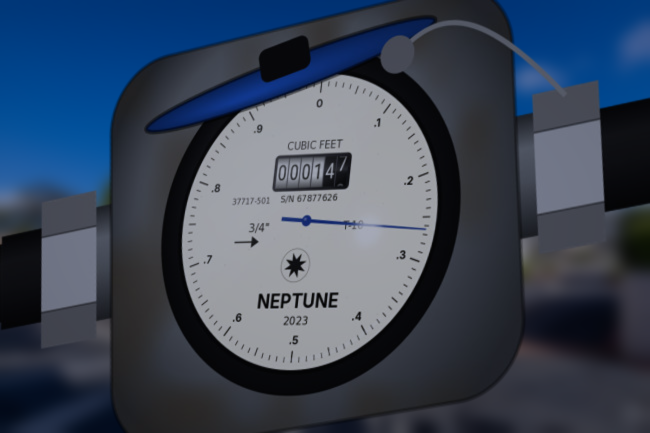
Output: 147.26 ft³
